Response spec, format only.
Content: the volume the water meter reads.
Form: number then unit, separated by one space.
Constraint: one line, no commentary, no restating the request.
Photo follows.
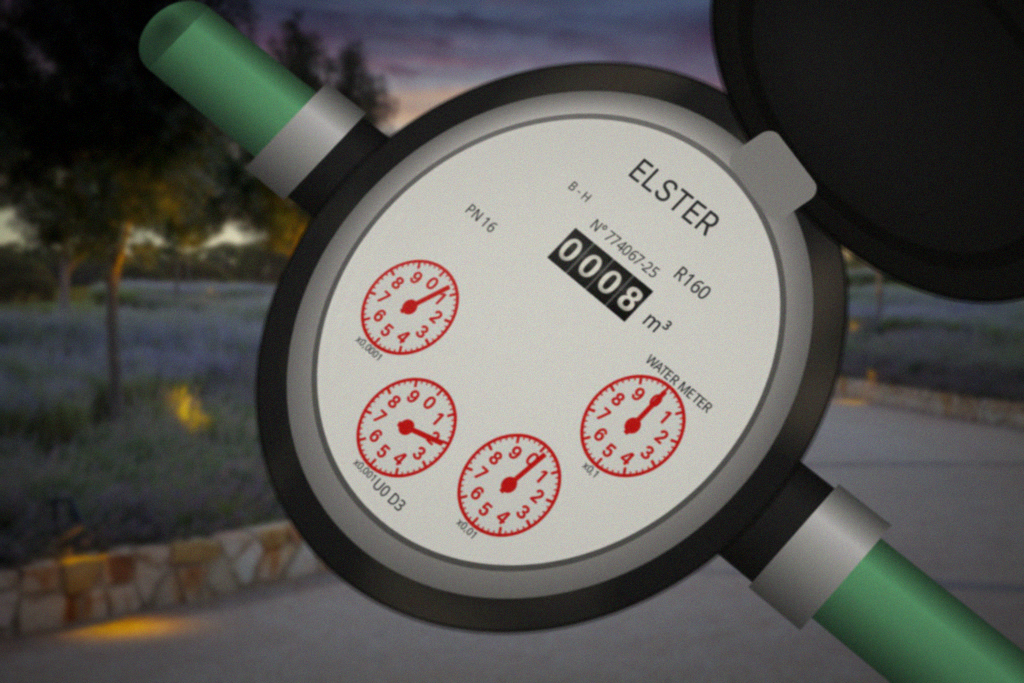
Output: 8.0020 m³
